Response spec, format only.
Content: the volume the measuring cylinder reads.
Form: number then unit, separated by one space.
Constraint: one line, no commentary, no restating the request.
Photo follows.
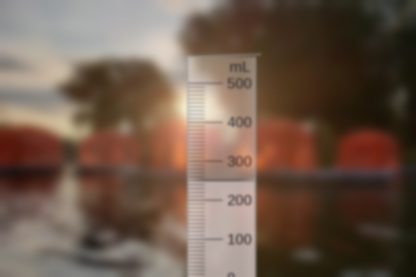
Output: 250 mL
